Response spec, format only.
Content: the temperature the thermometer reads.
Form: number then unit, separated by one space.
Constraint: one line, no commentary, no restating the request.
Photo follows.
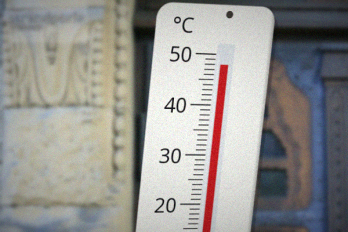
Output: 48 °C
